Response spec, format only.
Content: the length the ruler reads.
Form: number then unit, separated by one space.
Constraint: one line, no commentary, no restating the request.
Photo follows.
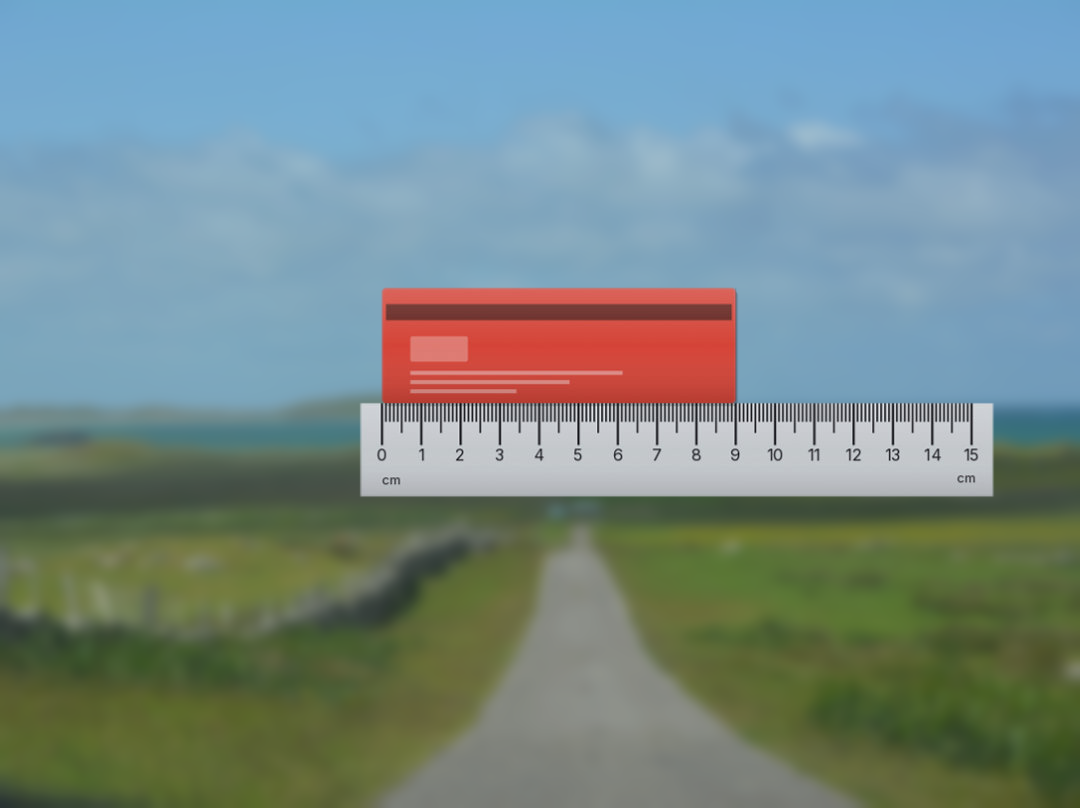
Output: 9 cm
